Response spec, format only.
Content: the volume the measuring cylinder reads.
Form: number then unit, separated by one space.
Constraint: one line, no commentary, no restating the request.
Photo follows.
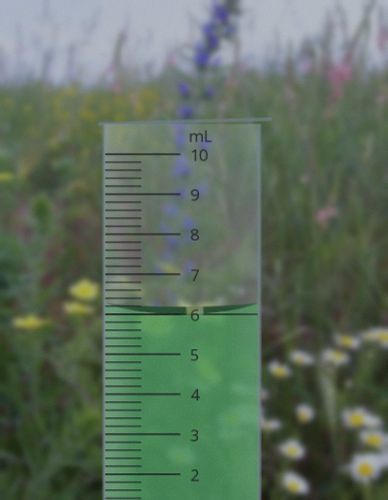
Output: 6 mL
